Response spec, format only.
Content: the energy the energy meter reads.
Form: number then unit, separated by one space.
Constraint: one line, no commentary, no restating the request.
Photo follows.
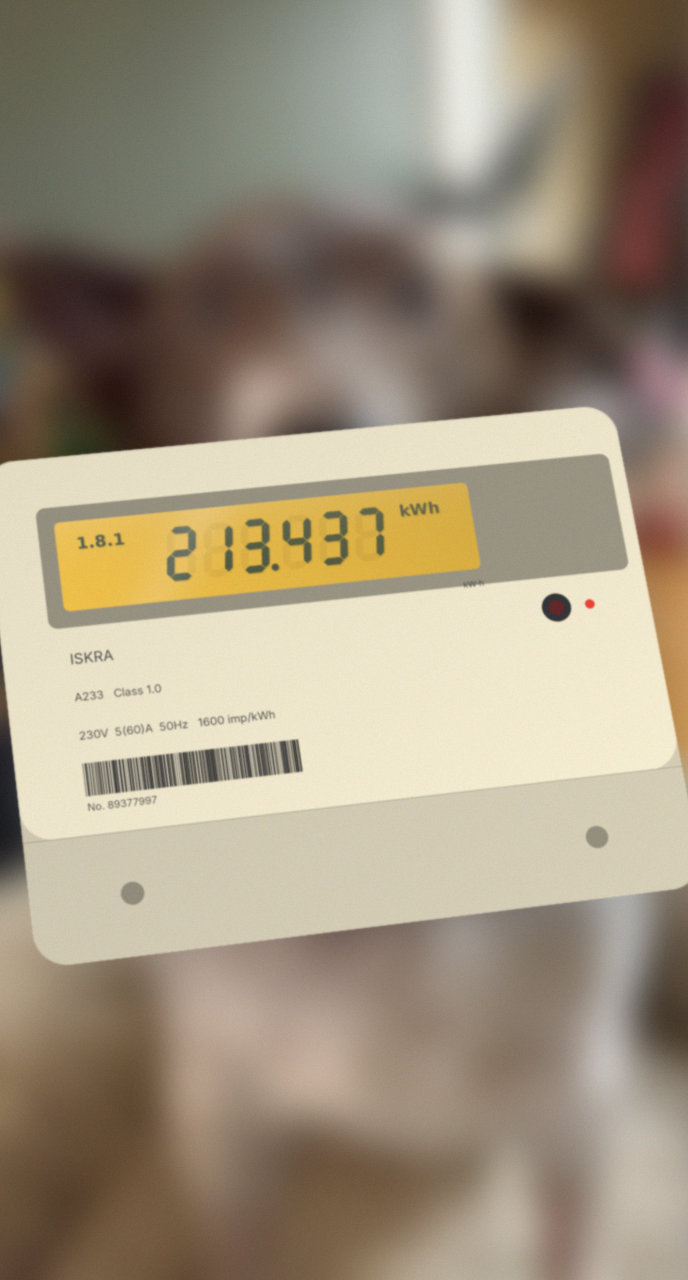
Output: 213.437 kWh
